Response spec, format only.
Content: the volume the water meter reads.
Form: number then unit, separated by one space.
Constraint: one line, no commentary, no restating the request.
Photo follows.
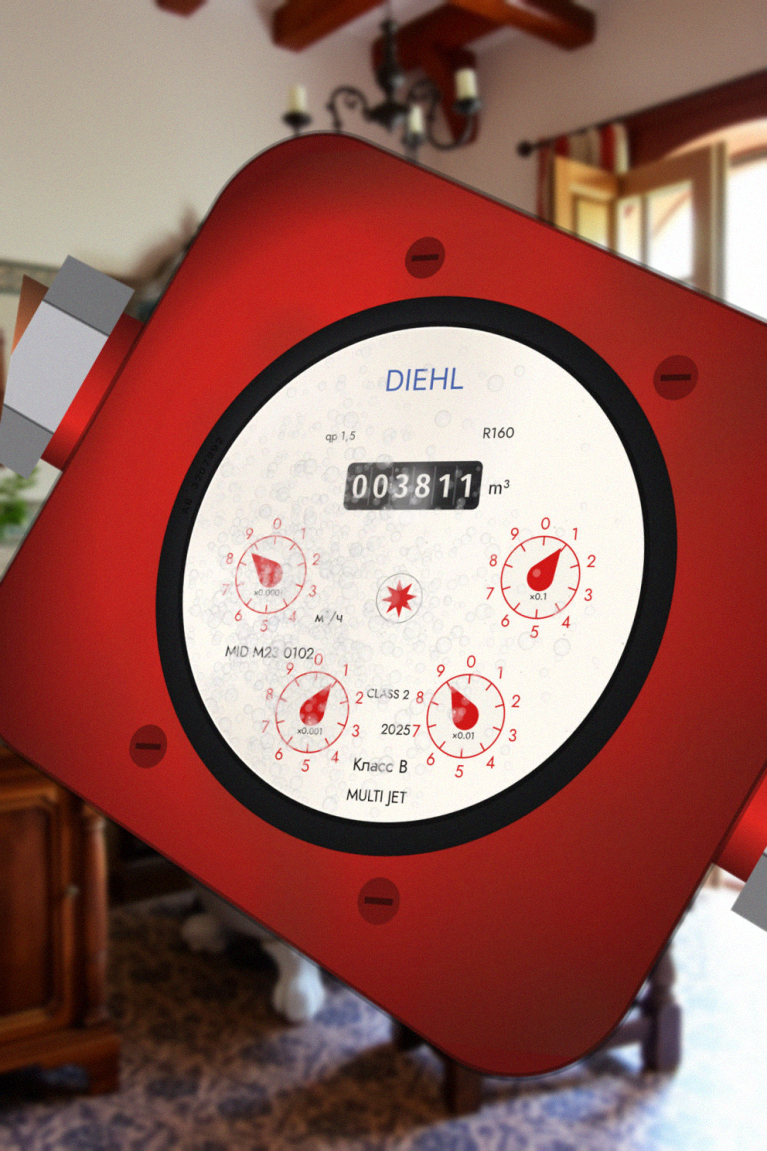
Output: 3811.0908 m³
